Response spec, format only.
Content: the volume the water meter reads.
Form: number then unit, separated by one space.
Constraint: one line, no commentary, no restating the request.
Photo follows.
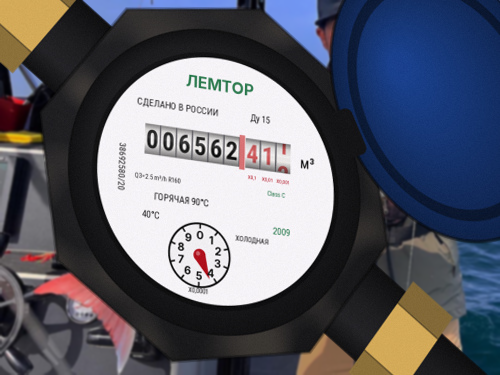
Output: 6562.4114 m³
